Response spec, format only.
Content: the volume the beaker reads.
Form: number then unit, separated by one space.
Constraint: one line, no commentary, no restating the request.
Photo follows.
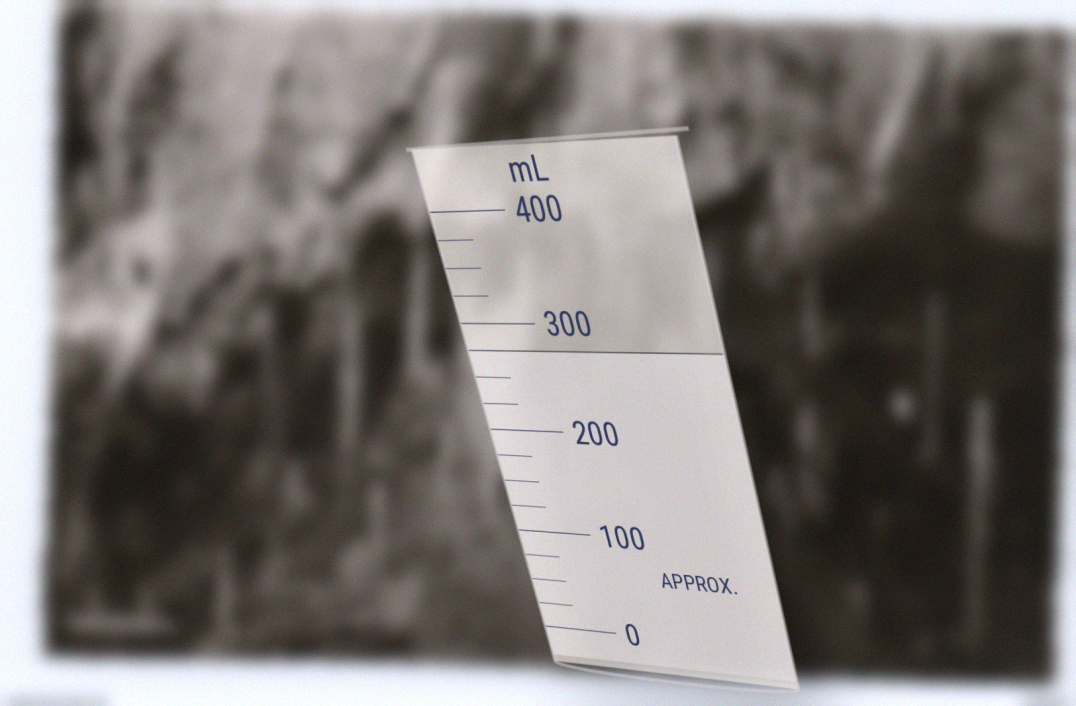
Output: 275 mL
